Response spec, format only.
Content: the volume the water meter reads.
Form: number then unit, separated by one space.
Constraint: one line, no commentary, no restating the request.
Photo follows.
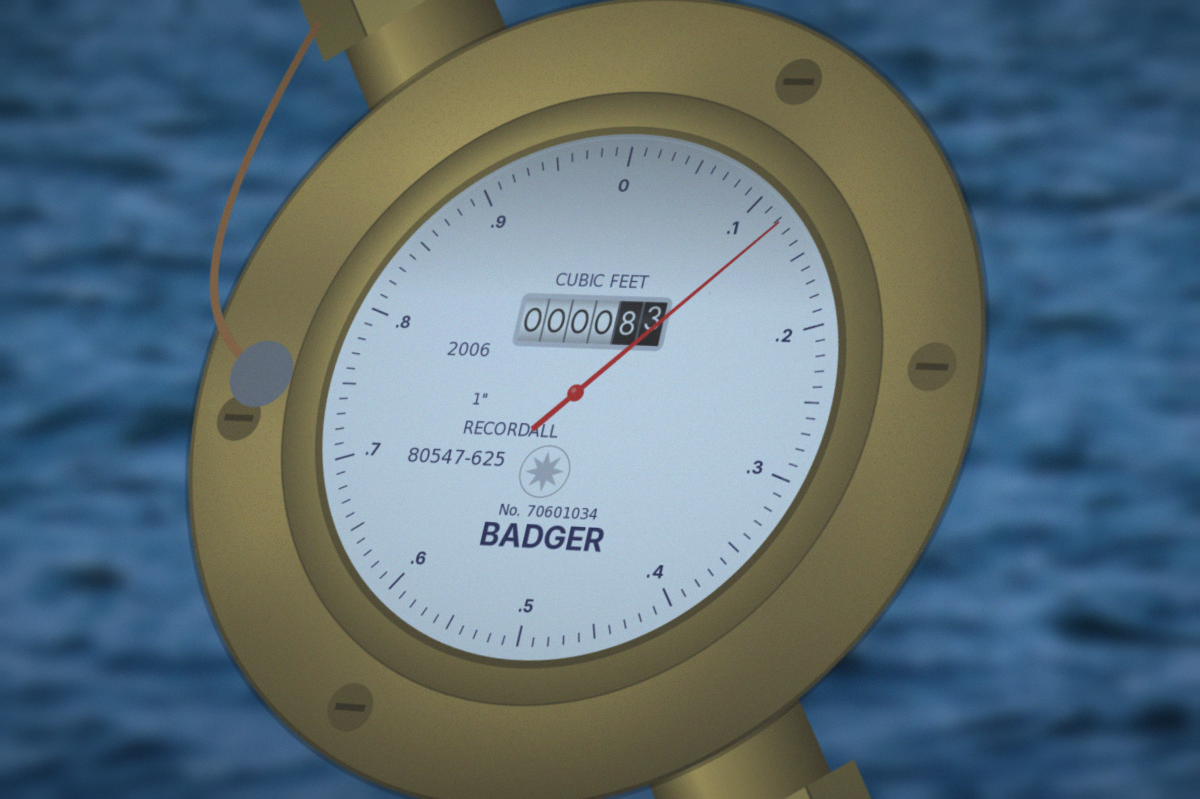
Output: 83.12 ft³
